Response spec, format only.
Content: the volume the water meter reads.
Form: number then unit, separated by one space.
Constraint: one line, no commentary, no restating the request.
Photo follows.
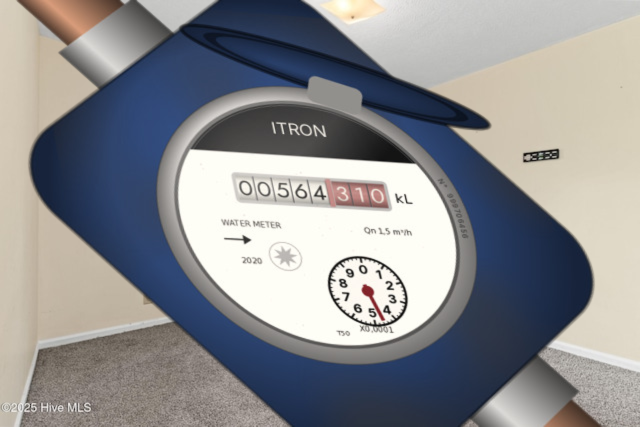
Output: 564.3104 kL
